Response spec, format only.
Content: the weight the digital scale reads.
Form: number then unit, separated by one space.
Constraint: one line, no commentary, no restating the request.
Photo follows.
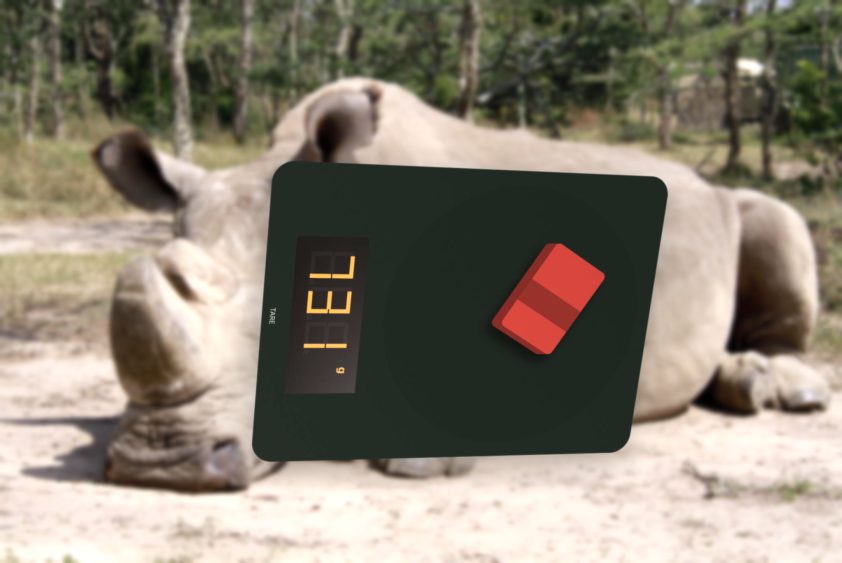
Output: 731 g
